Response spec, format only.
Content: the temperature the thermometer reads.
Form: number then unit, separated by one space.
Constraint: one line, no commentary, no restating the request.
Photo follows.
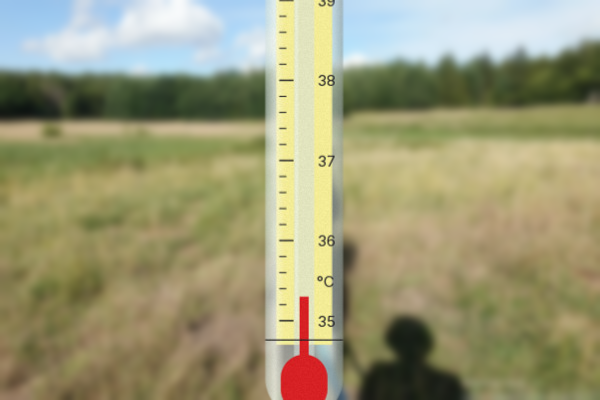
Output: 35.3 °C
